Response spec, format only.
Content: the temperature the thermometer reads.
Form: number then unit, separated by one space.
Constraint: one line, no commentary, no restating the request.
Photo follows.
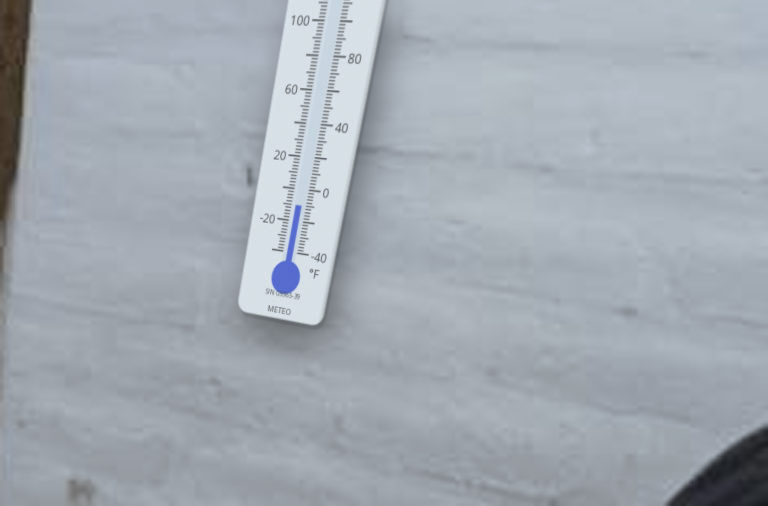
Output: -10 °F
